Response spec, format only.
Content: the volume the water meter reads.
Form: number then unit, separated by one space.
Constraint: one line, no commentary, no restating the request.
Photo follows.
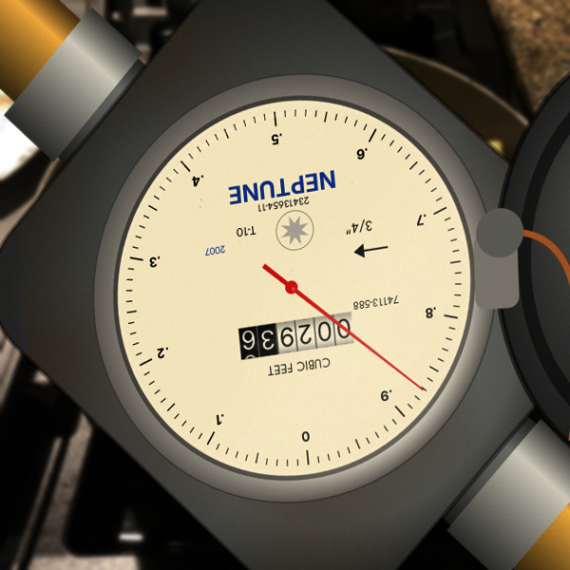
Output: 2935.87 ft³
